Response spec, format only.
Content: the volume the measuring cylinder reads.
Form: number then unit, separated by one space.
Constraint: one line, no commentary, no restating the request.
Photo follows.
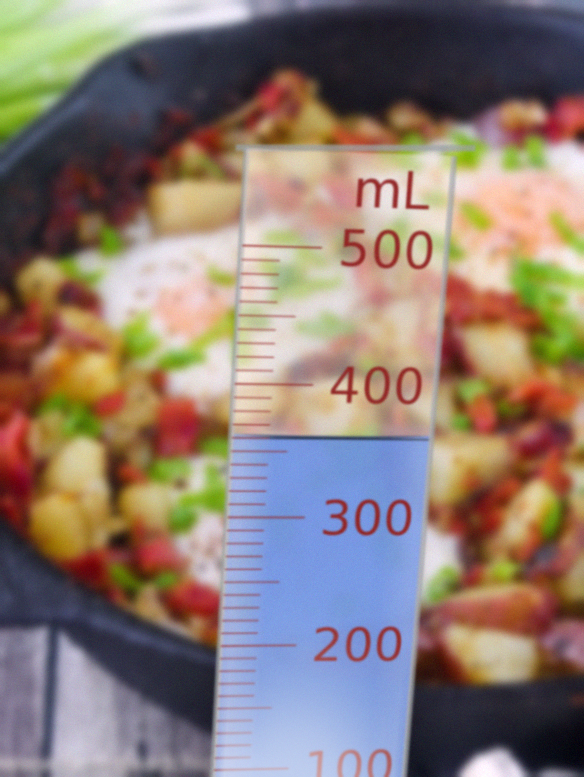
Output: 360 mL
